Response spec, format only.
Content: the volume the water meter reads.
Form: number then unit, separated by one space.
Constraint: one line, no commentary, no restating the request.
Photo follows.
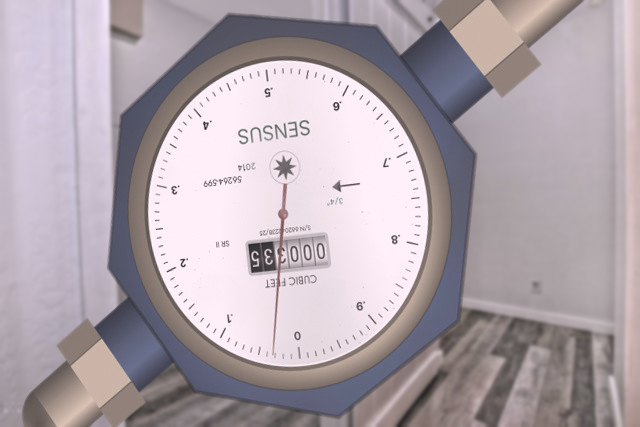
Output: 335.03 ft³
